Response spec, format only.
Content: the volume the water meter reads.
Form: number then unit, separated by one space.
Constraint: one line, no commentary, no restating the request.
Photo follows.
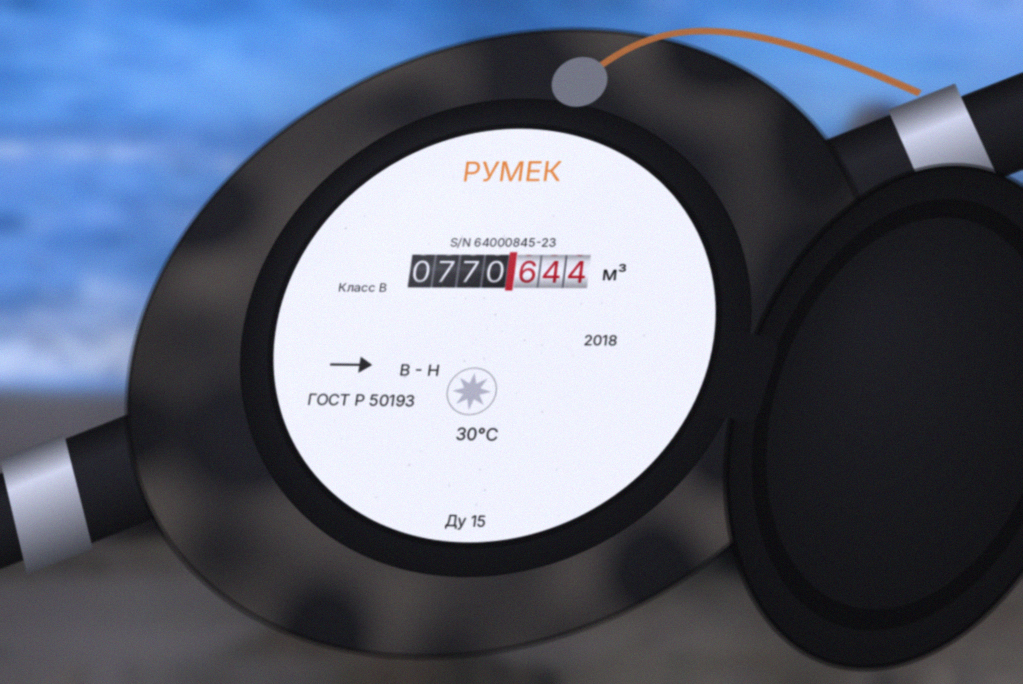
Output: 770.644 m³
